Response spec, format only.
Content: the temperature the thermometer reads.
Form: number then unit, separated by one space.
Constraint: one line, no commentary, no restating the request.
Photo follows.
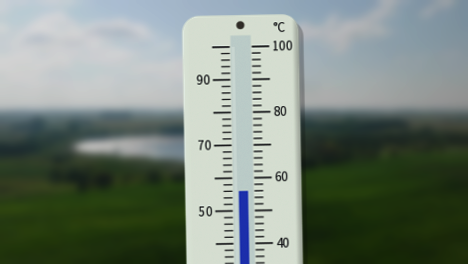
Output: 56 °C
